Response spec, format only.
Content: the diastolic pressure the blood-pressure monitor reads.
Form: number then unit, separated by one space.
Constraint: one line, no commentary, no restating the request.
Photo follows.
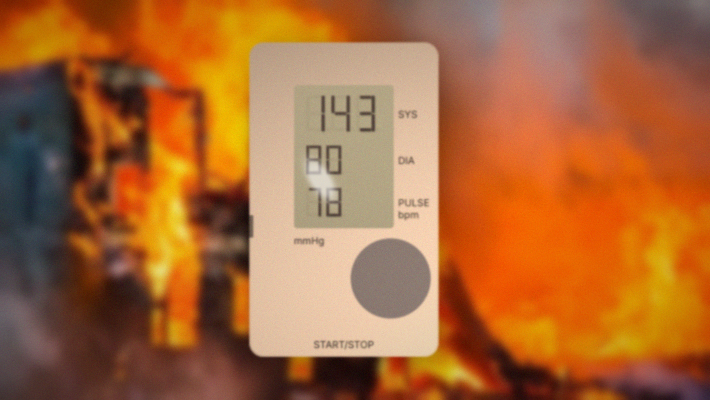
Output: 80 mmHg
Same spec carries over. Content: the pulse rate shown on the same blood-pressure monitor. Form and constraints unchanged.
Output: 78 bpm
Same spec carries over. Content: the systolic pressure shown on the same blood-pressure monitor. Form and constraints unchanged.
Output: 143 mmHg
